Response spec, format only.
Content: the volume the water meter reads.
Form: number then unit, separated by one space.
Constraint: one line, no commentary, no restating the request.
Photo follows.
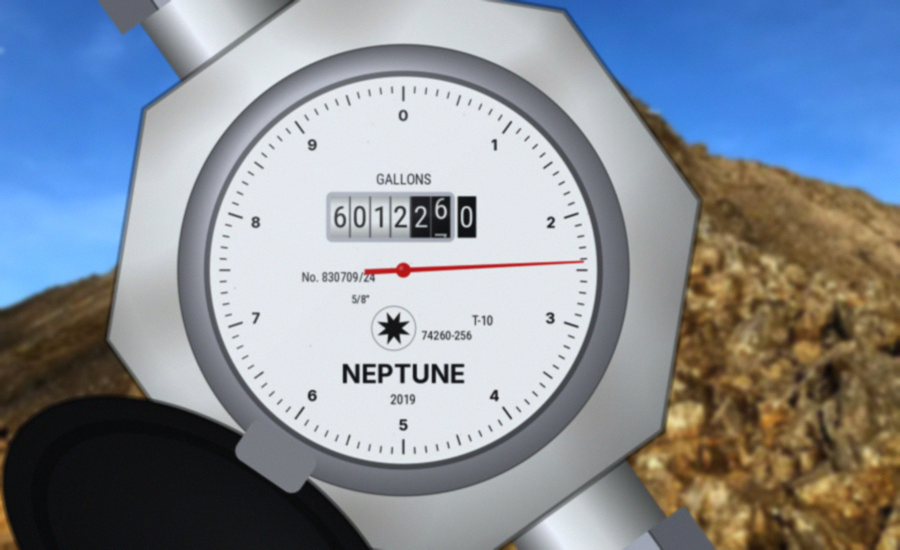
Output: 6012262.4 gal
